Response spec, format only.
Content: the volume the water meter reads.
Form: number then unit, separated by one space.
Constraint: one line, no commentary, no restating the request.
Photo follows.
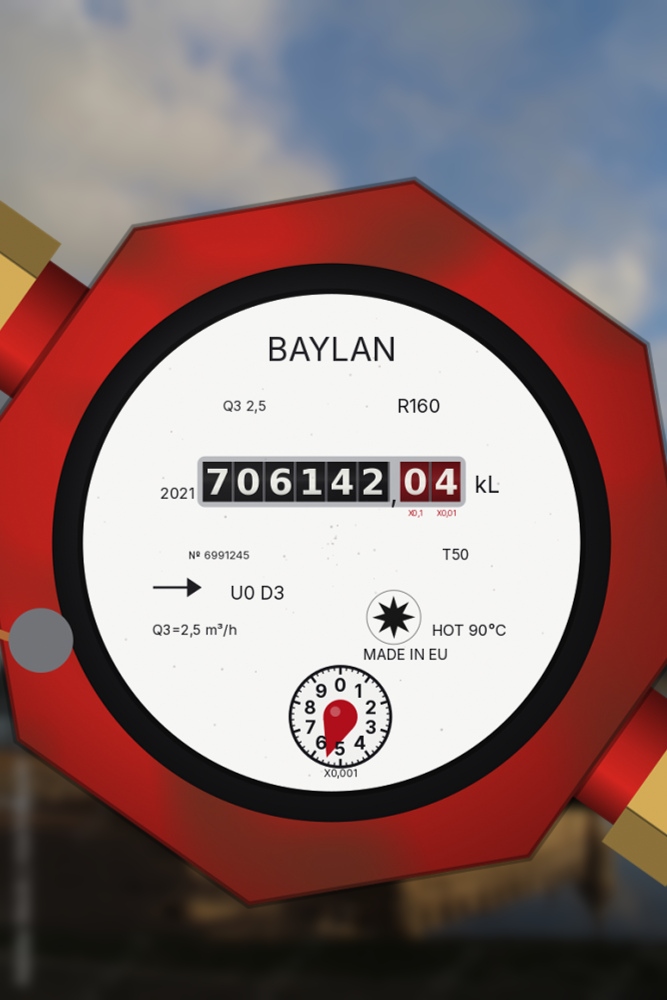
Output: 706142.045 kL
